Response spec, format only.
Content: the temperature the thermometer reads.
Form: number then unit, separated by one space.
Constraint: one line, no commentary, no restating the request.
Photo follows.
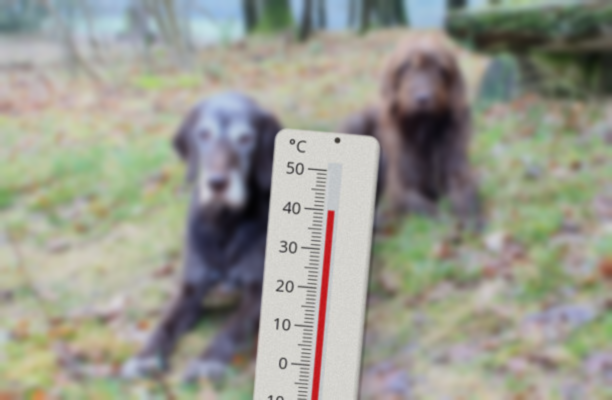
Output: 40 °C
